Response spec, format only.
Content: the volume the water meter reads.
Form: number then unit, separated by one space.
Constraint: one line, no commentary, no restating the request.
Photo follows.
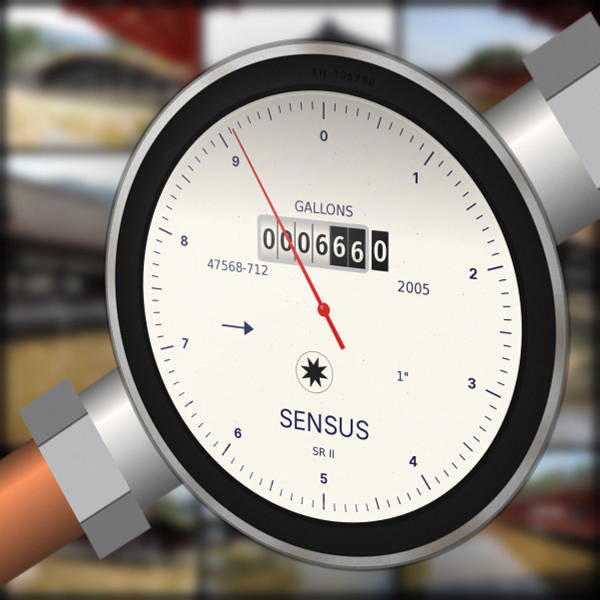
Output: 6659.1 gal
